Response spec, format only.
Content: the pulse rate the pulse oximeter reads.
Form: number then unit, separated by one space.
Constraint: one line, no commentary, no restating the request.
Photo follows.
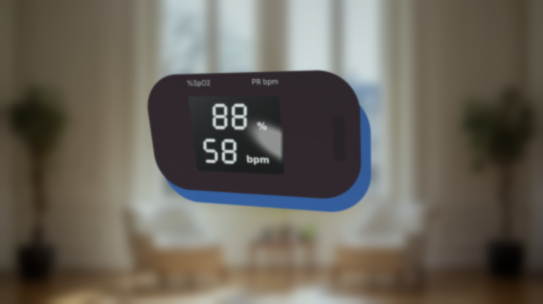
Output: 58 bpm
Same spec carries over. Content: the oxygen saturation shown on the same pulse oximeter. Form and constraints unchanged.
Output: 88 %
